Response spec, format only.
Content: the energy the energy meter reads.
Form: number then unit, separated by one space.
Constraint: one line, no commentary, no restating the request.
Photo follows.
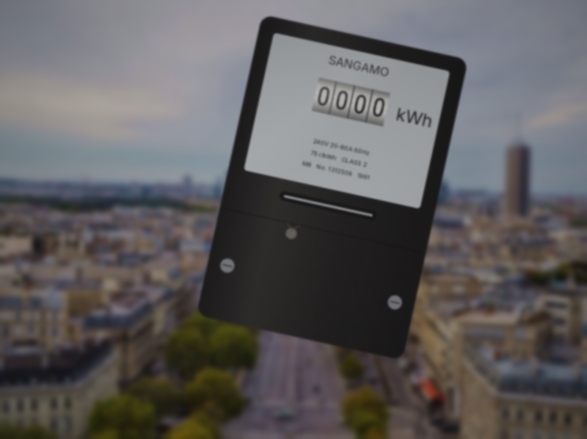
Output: 0 kWh
